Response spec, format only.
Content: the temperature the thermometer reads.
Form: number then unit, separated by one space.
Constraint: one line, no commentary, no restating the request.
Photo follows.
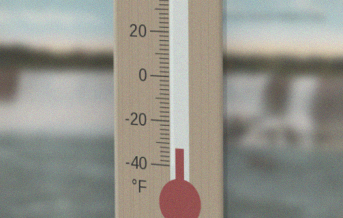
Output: -32 °F
